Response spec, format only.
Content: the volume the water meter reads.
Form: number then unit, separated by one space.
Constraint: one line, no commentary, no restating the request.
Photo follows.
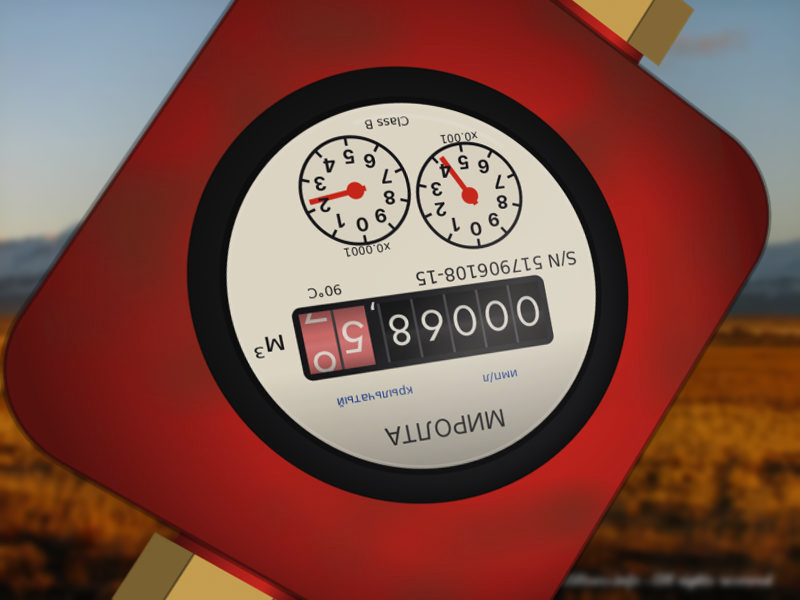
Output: 68.5642 m³
